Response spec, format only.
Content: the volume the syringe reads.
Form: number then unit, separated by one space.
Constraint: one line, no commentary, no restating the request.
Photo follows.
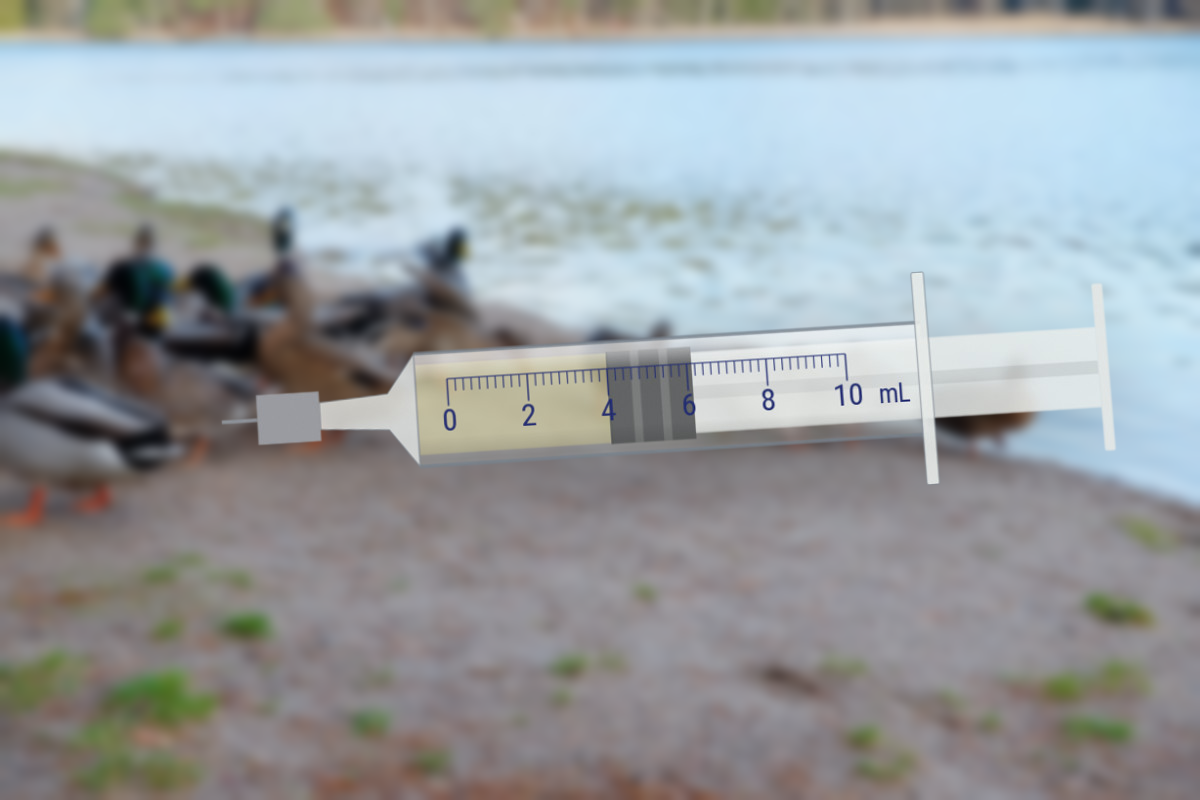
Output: 4 mL
